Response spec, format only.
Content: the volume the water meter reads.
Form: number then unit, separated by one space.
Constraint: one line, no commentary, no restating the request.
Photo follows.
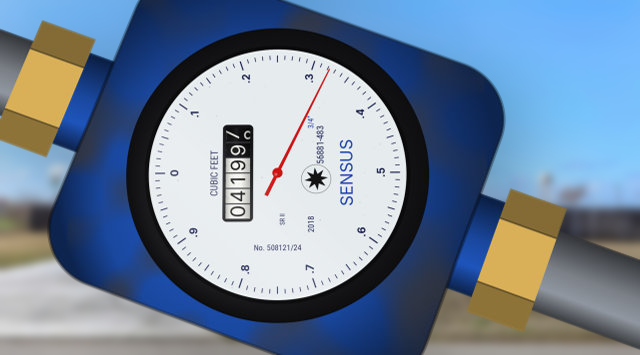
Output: 41997.32 ft³
